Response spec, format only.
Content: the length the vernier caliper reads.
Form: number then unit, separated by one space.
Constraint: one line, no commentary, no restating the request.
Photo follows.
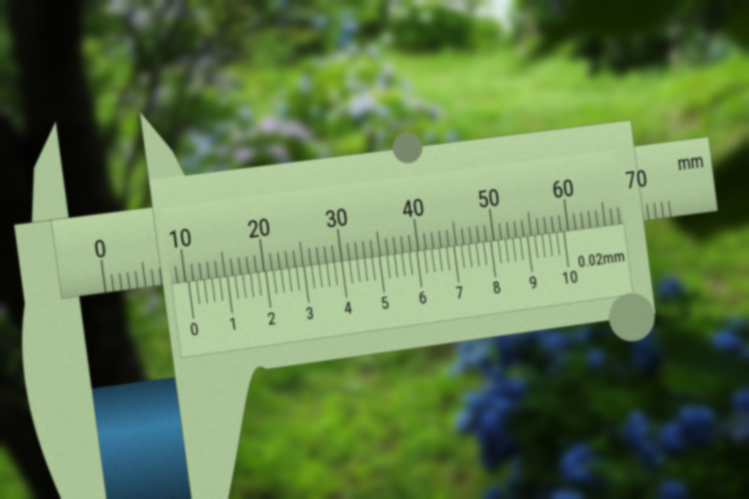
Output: 10.4 mm
